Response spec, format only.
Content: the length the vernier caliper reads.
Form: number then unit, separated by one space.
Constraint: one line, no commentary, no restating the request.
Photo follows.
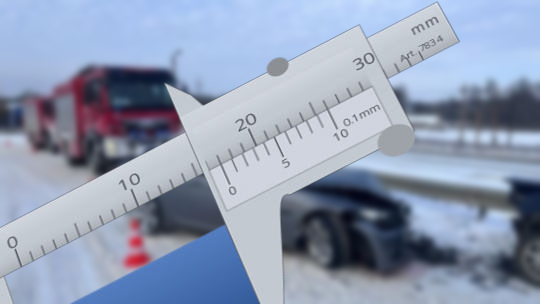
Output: 17.0 mm
